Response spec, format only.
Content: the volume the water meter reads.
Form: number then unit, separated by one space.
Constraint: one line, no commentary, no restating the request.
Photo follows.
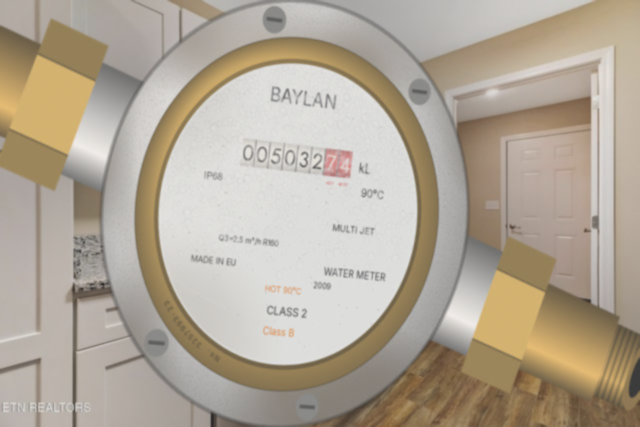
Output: 5032.74 kL
